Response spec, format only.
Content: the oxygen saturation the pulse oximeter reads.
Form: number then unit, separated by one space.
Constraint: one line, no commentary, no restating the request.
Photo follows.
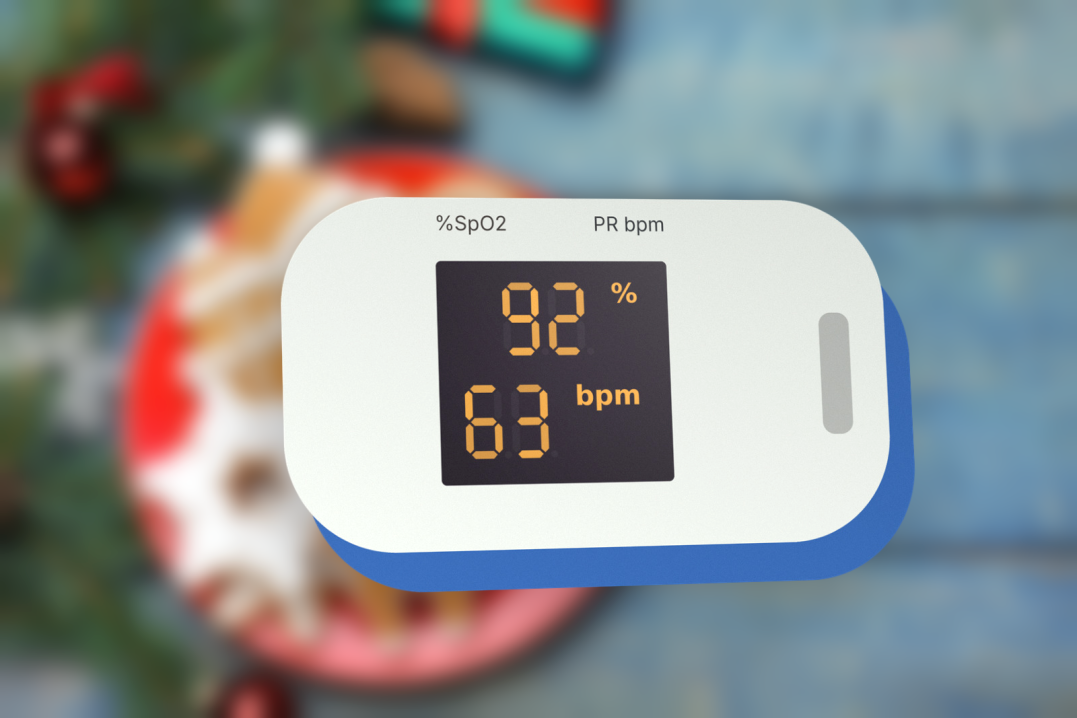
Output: 92 %
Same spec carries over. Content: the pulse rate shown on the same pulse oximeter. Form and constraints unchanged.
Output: 63 bpm
